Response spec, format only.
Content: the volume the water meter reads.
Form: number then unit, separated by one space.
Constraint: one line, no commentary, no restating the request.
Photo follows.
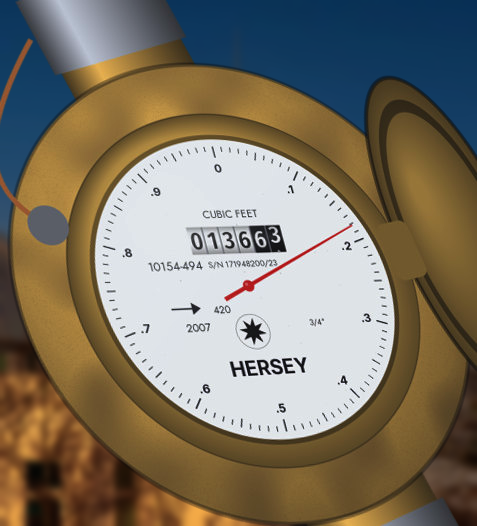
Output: 13663.18 ft³
